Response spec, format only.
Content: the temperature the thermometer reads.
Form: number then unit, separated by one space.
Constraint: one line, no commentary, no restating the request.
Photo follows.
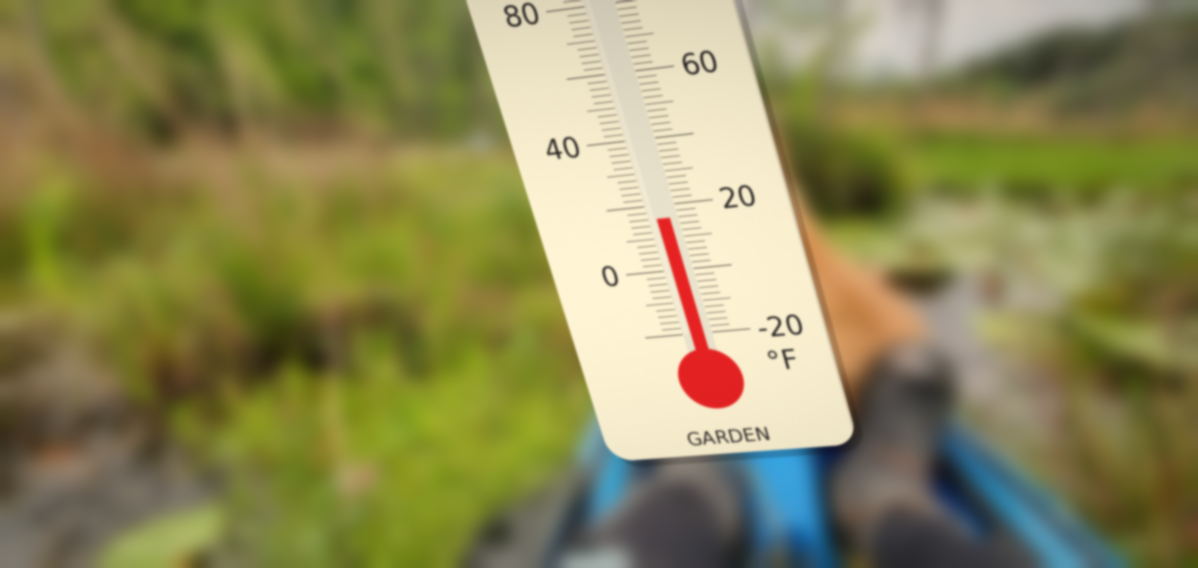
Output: 16 °F
